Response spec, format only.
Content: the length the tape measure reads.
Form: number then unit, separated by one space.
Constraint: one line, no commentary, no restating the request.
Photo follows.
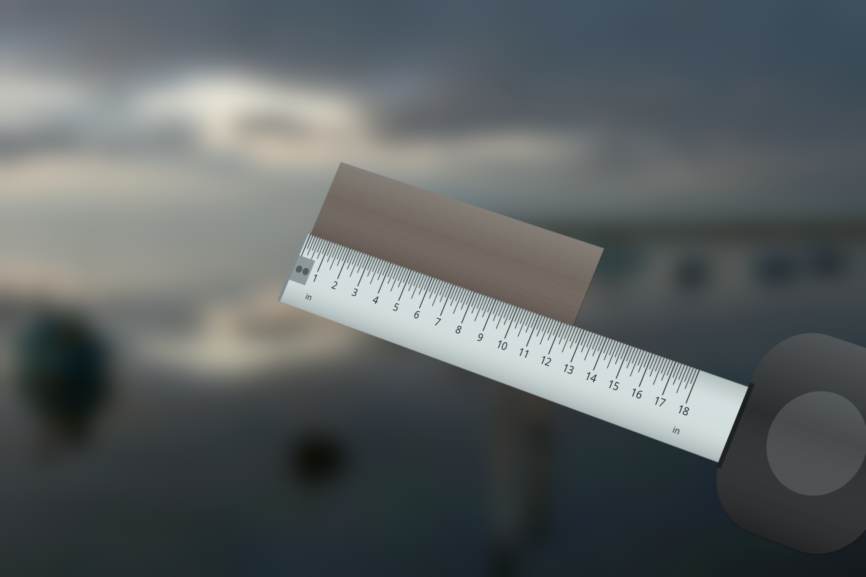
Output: 12.5 in
